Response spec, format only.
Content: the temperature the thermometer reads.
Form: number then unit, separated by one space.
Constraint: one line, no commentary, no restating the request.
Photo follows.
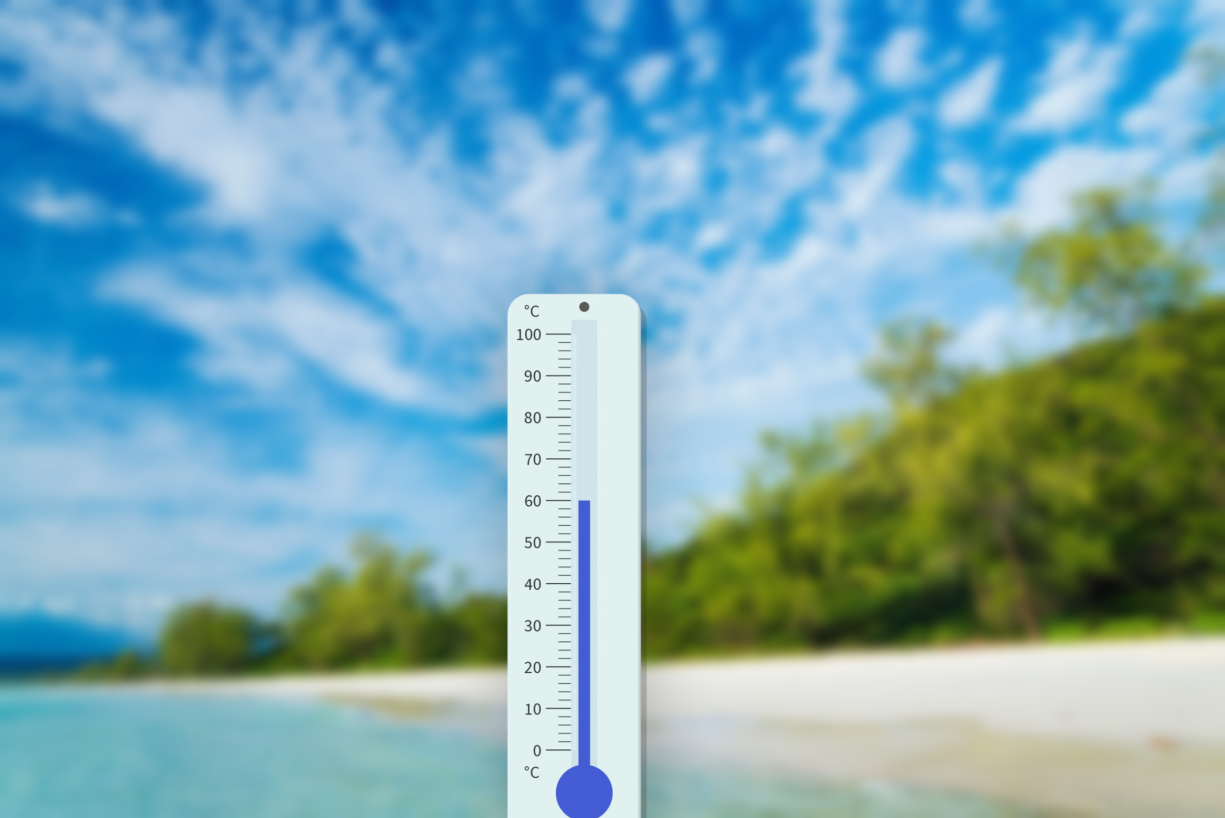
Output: 60 °C
